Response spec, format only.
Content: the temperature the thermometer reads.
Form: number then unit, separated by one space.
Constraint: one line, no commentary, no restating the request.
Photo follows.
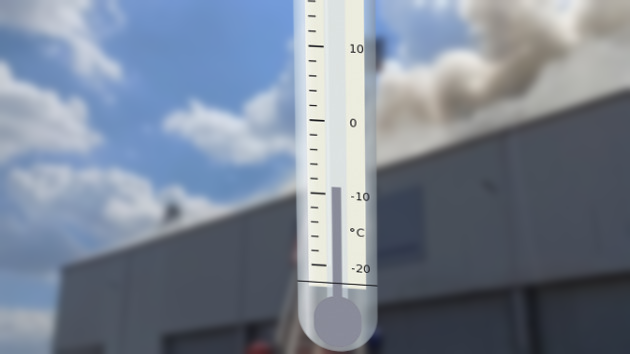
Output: -9 °C
